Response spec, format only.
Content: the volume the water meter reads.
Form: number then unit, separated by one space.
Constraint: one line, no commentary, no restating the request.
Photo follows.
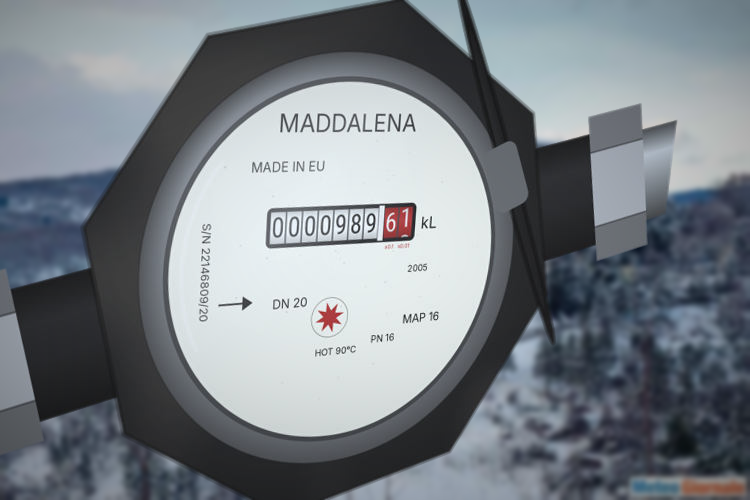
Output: 989.61 kL
